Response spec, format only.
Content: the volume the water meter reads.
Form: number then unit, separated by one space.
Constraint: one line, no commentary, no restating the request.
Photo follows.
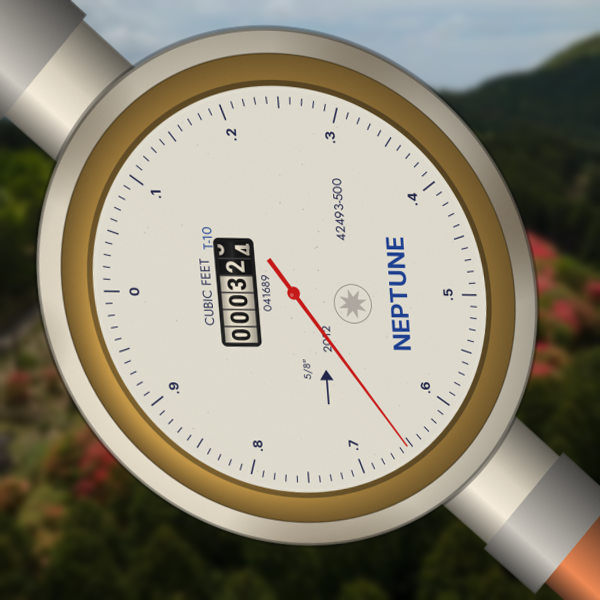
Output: 323.65 ft³
